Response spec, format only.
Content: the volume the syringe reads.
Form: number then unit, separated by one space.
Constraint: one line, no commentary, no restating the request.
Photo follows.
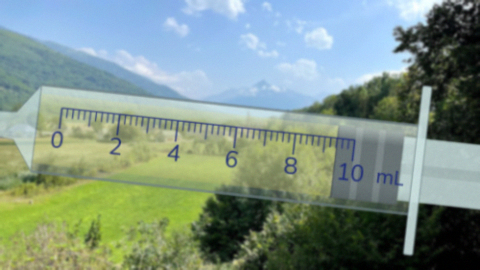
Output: 9.4 mL
